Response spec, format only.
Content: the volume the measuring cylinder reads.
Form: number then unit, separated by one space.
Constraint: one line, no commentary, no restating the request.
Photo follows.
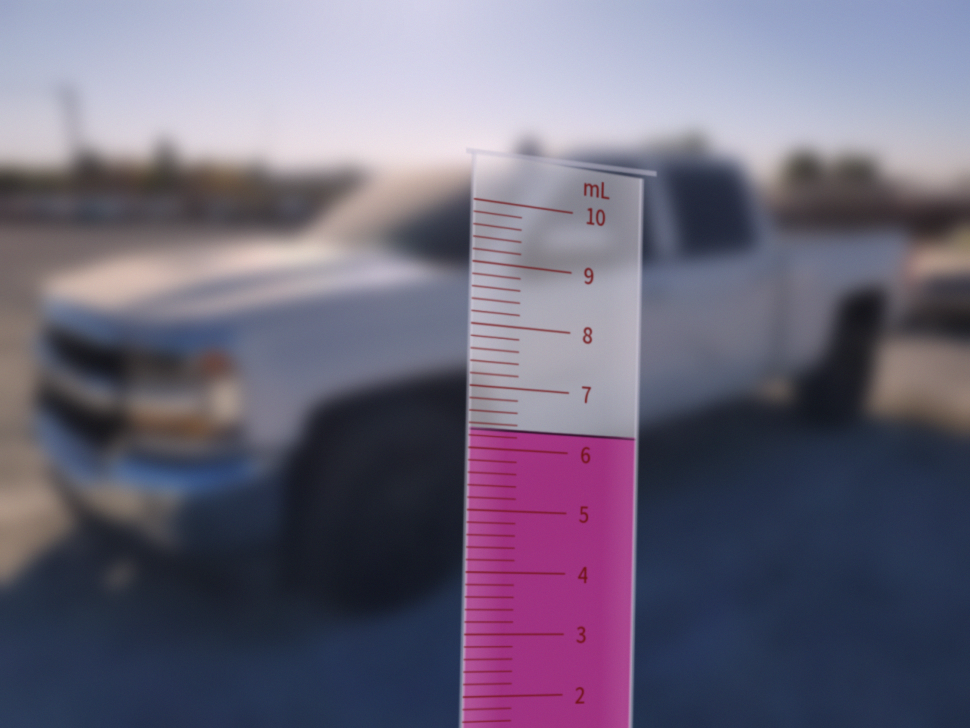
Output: 6.3 mL
